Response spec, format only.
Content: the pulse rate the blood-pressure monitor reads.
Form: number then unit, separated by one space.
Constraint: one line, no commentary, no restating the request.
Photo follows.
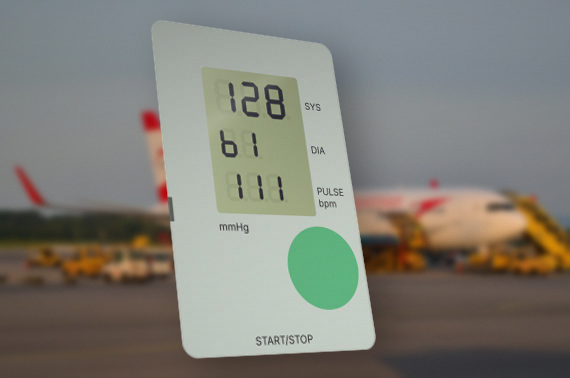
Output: 111 bpm
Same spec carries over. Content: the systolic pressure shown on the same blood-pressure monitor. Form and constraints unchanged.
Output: 128 mmHg
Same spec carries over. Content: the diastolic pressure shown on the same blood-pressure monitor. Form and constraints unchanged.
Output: 61 mmHg
